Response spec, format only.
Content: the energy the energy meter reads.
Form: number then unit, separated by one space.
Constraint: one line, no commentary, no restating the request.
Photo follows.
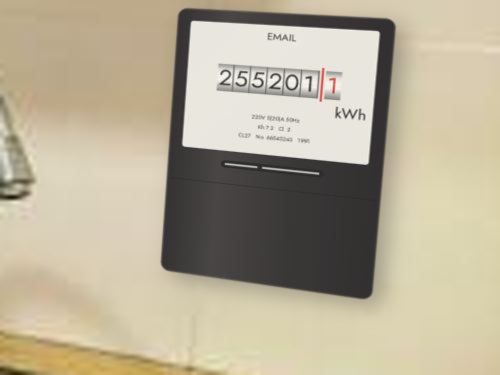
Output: 255201.1 kWh
